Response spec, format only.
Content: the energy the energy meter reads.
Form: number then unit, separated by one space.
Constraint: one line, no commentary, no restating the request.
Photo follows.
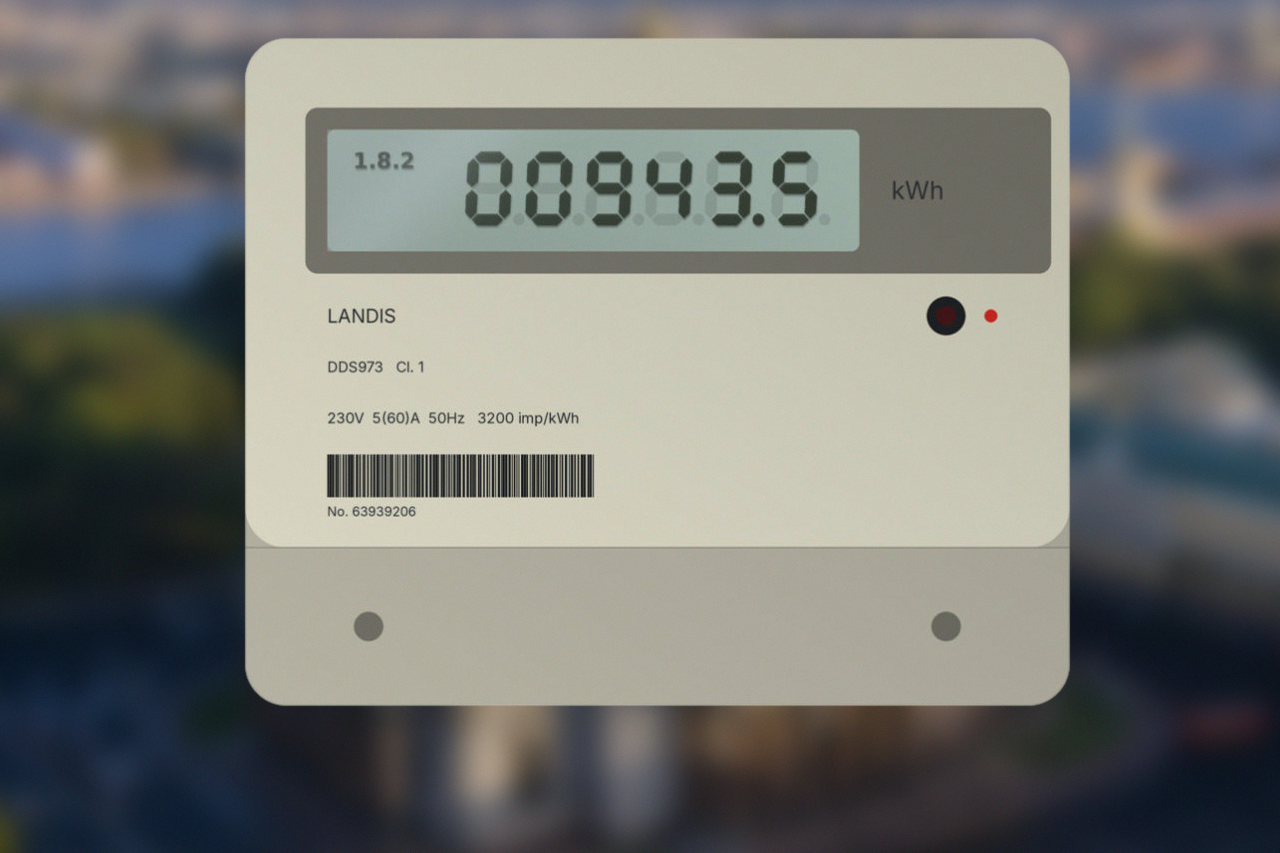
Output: 943.5 kWh
